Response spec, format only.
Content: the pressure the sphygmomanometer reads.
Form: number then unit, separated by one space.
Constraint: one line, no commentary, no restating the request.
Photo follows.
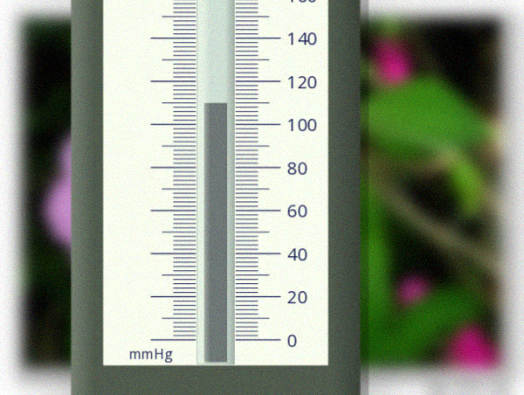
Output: 110 mmHg
